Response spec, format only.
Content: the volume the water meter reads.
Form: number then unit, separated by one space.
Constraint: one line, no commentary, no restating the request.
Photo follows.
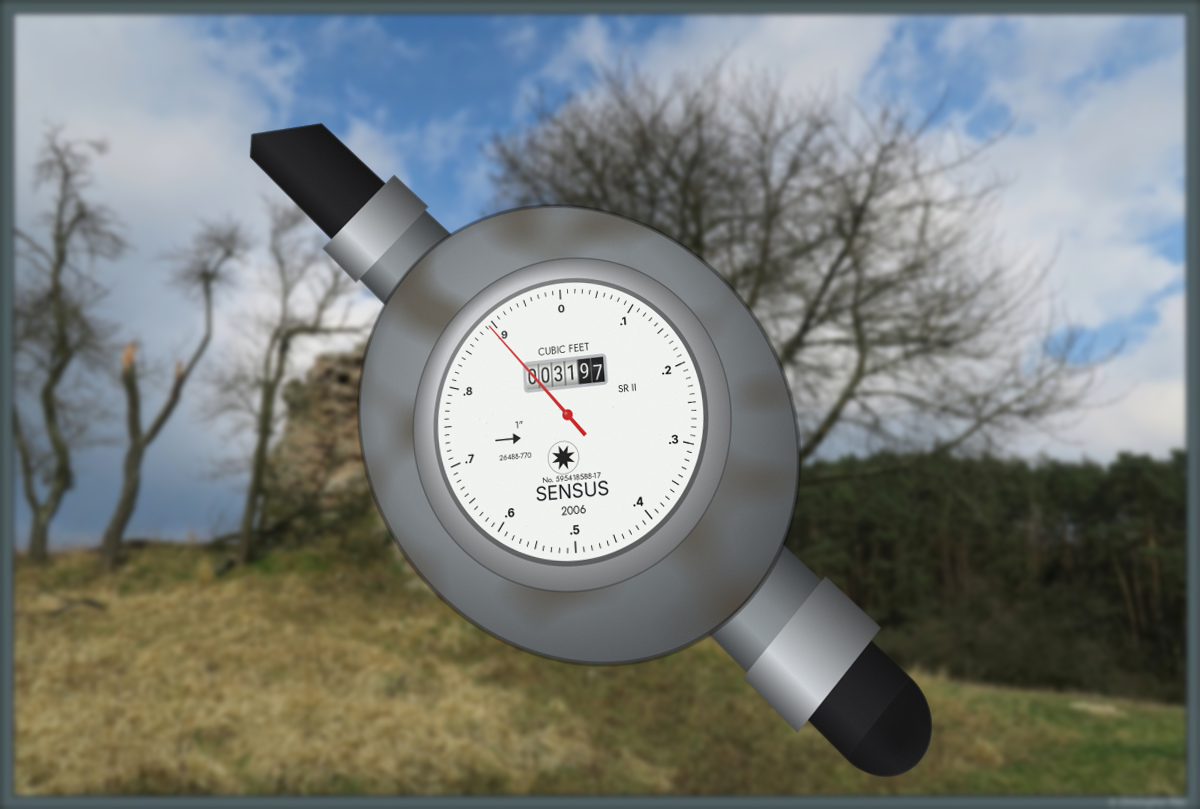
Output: 3196.89 ft³
